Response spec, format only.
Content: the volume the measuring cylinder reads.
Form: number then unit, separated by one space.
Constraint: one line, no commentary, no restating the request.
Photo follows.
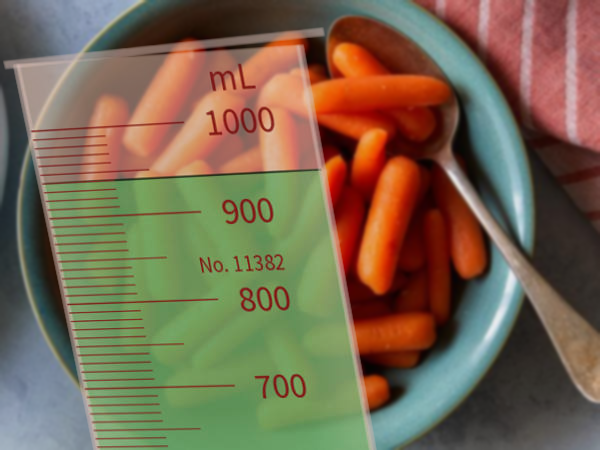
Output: 940 mL
